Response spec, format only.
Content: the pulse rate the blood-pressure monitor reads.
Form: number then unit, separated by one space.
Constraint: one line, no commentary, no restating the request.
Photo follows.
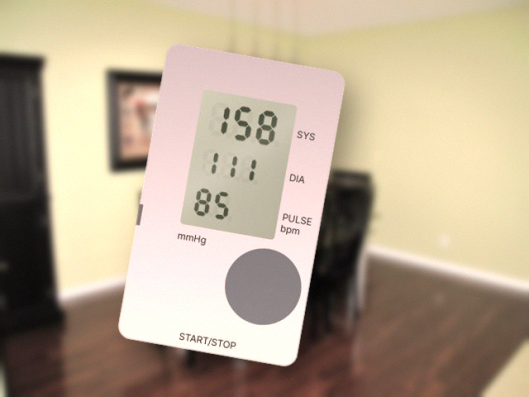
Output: 85 bpm
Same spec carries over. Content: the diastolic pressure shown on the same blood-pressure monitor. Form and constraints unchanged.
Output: 111 mmHg
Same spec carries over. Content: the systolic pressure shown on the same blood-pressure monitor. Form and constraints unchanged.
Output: 158 mmHg
